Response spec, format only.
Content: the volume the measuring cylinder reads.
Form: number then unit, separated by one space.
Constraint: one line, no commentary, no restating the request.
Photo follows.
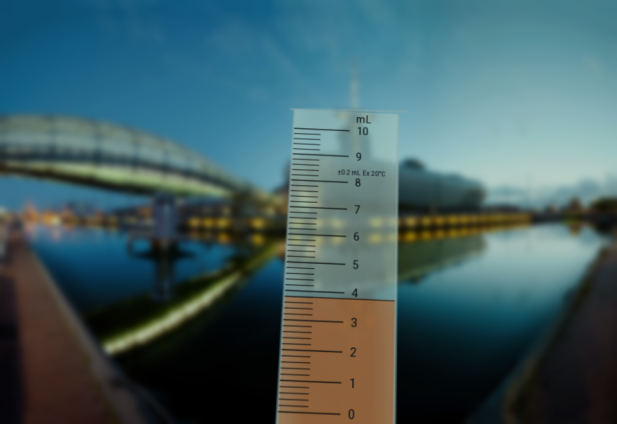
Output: 3.8 mL
